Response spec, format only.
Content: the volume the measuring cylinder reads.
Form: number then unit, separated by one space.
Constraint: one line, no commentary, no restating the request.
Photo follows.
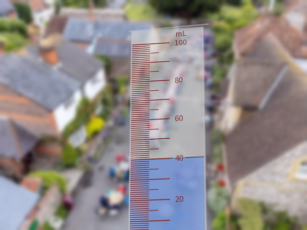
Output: 40 mL
